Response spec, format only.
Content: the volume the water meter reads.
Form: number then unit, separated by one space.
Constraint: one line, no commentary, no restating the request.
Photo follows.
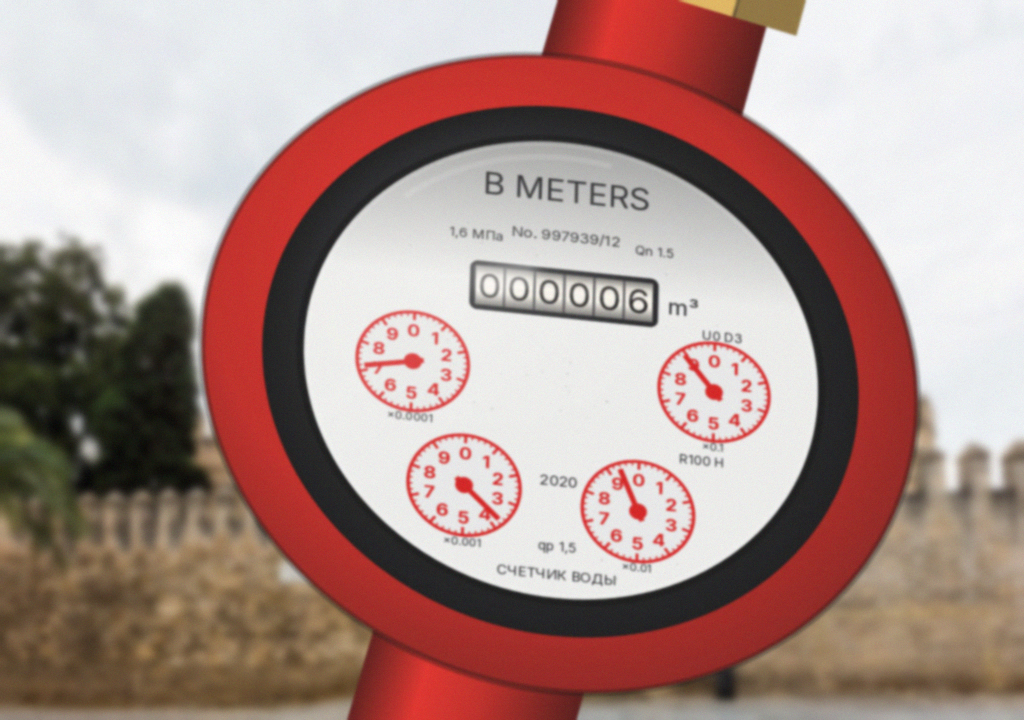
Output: 6.8937 m³
